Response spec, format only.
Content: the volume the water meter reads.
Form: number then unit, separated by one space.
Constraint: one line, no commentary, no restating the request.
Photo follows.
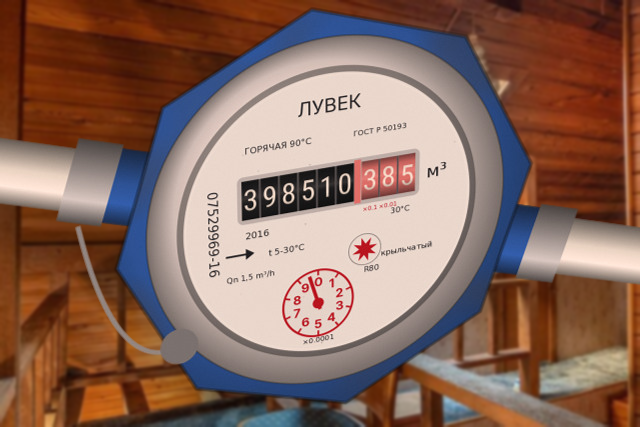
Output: 398510.3849 m³
